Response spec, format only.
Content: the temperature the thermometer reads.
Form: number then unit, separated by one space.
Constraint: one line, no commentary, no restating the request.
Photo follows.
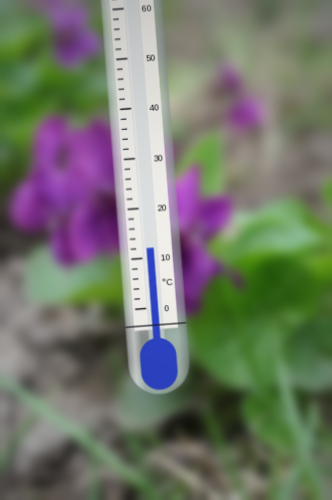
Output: 12 °C
